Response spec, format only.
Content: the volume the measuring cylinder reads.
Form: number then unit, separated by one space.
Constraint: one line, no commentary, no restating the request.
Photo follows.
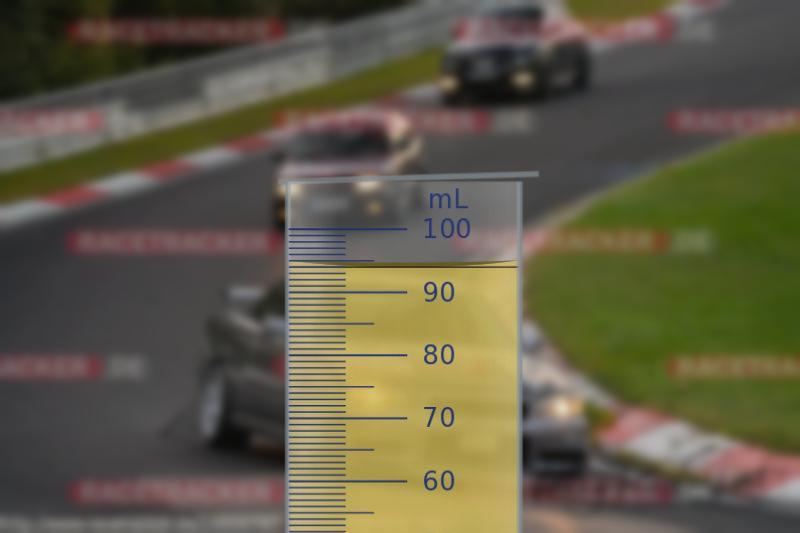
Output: 94 mL
